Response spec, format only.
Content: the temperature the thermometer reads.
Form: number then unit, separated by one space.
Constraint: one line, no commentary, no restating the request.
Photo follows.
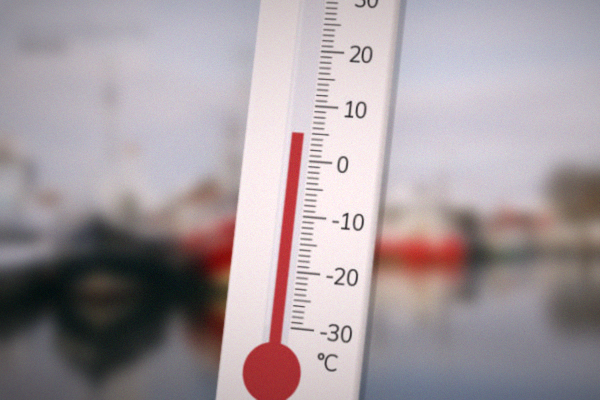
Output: 5 °C
